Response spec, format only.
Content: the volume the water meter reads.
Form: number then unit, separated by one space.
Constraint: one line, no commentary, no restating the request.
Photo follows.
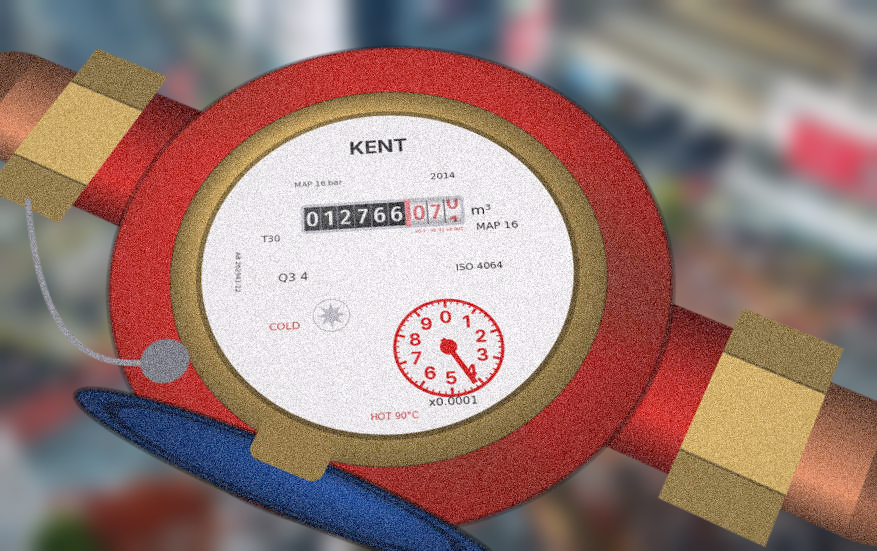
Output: 12766.0704 m³
